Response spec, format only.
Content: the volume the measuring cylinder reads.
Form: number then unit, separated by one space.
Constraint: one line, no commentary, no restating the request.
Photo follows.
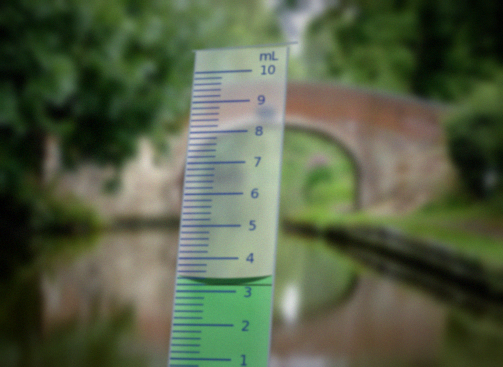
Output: 3.2 mL
